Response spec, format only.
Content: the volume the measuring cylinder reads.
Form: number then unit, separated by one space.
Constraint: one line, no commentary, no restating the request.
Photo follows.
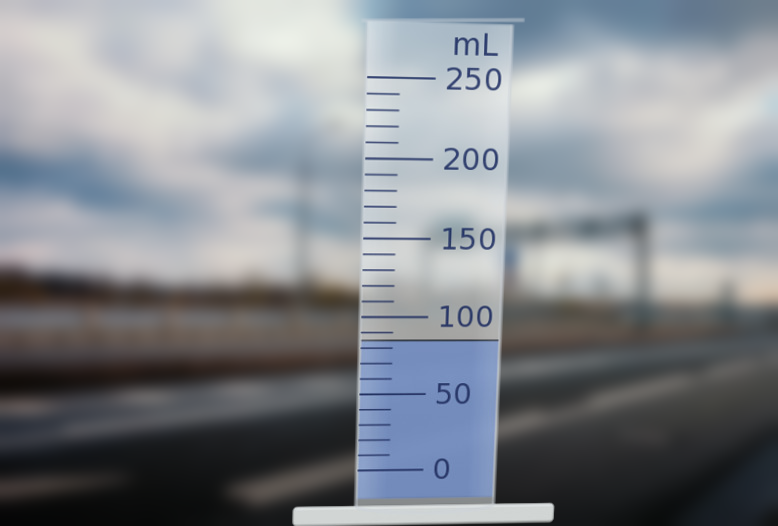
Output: 85 mL
